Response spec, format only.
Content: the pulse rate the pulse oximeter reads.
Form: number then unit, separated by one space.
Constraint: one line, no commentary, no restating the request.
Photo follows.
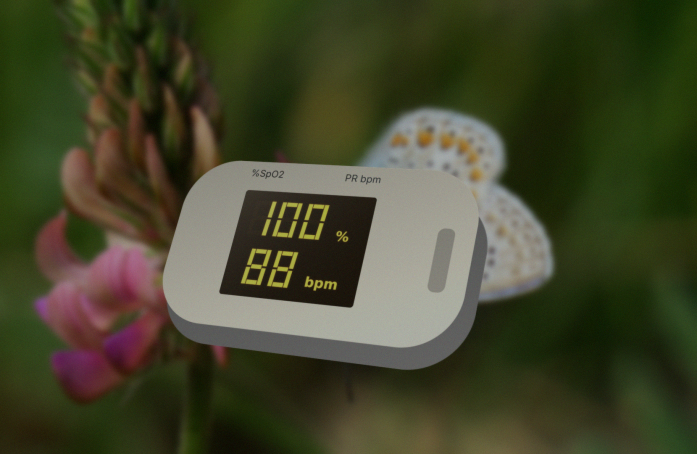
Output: 88 bpm
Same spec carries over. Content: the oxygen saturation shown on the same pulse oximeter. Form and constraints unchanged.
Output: 100 %
